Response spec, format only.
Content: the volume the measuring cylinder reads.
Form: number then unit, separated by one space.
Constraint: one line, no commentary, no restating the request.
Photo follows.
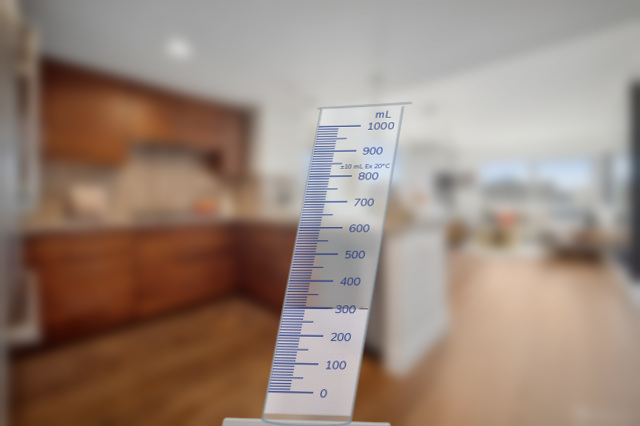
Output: 300 mL
